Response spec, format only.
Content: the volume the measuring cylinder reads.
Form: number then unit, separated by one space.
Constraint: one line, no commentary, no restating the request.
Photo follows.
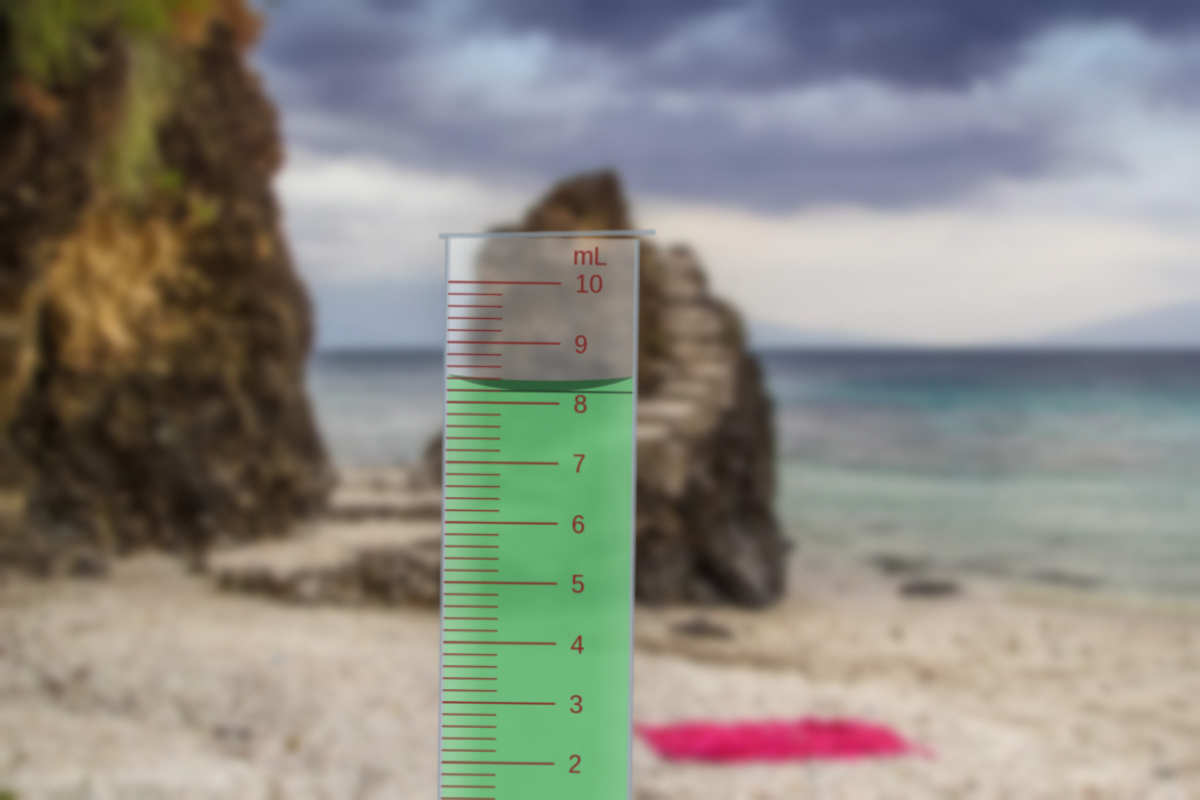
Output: 8.2 mL
